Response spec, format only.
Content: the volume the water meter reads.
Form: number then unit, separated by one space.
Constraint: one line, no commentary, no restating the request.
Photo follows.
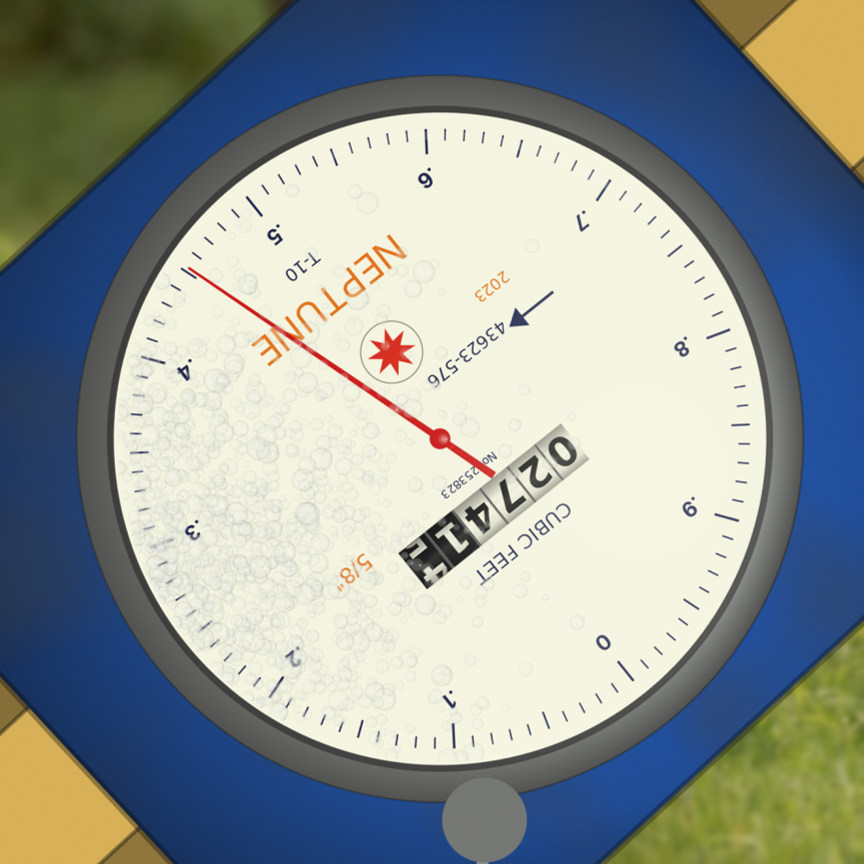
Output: 27414.45 ft³
